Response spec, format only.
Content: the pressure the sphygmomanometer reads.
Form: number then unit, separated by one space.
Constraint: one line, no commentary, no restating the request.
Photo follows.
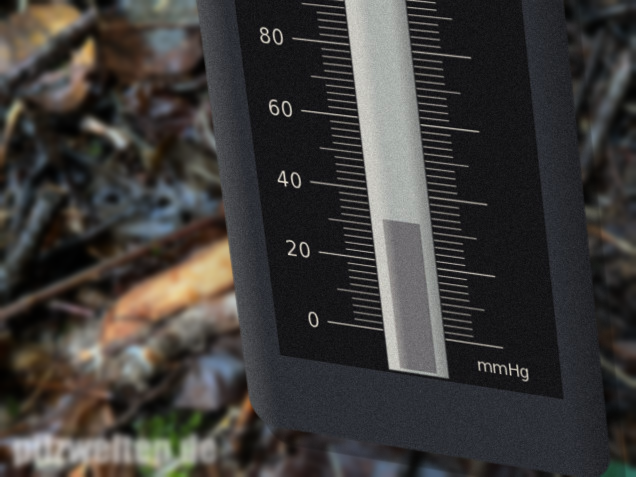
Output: 32 mmHg
